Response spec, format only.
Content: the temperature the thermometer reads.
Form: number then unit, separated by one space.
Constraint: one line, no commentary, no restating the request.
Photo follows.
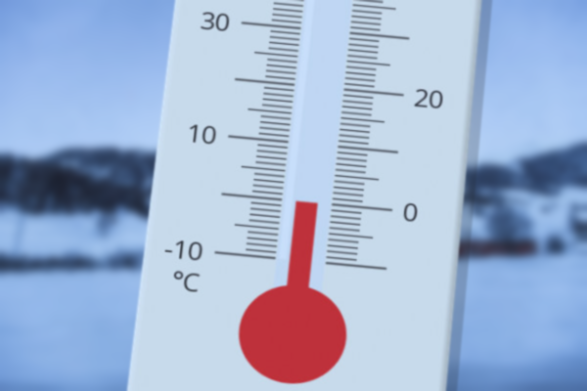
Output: 0 °C
